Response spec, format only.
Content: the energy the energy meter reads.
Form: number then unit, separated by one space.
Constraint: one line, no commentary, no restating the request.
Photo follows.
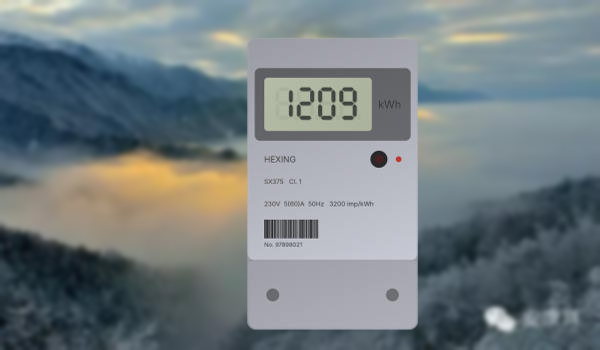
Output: 1209 kWh
